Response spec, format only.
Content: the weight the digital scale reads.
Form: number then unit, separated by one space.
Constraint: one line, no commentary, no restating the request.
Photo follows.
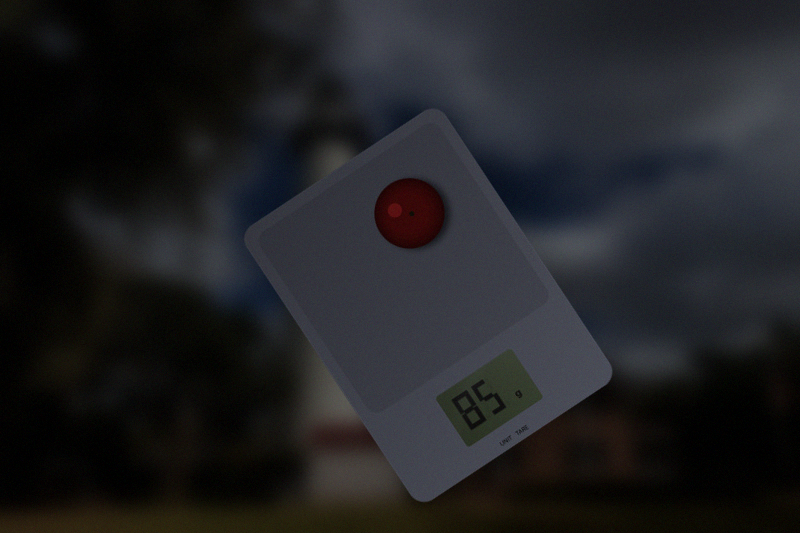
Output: 85 g
